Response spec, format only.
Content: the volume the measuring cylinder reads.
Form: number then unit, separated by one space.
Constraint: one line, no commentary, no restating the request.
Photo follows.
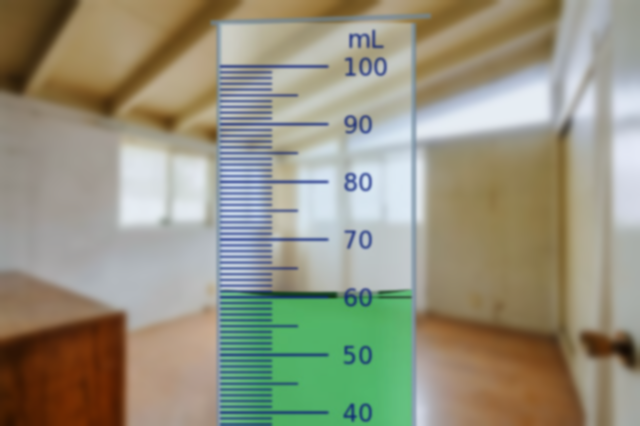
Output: 60 mL
